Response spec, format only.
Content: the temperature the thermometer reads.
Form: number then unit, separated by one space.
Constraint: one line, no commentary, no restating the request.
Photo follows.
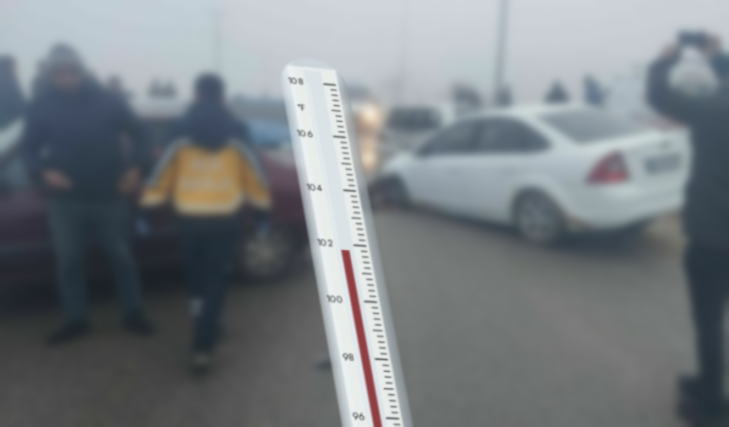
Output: 101.8 °F
